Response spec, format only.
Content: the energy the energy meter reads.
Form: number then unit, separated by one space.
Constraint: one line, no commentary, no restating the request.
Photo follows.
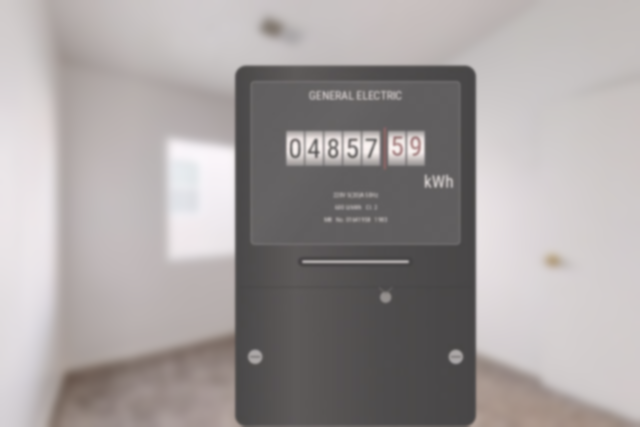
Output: 4857.59 kWh
